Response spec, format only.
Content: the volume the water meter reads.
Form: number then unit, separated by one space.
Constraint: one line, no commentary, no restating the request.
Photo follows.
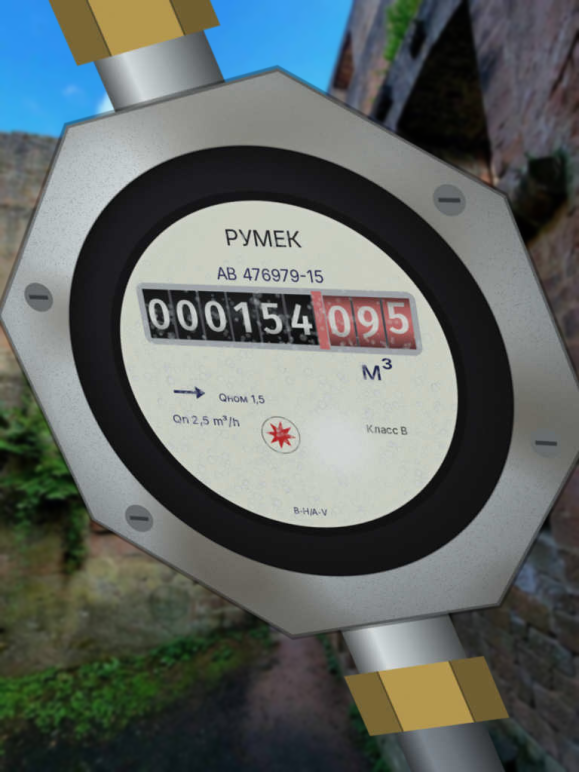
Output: 154.095 m³
